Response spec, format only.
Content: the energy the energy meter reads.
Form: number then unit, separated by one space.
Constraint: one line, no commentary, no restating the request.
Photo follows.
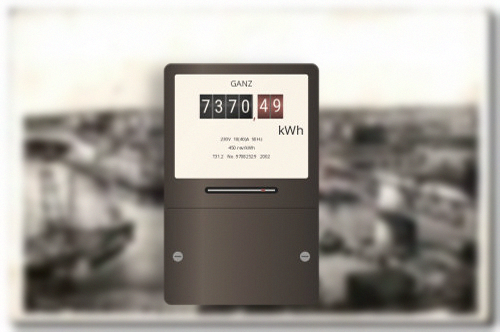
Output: 7370.49 kWh
